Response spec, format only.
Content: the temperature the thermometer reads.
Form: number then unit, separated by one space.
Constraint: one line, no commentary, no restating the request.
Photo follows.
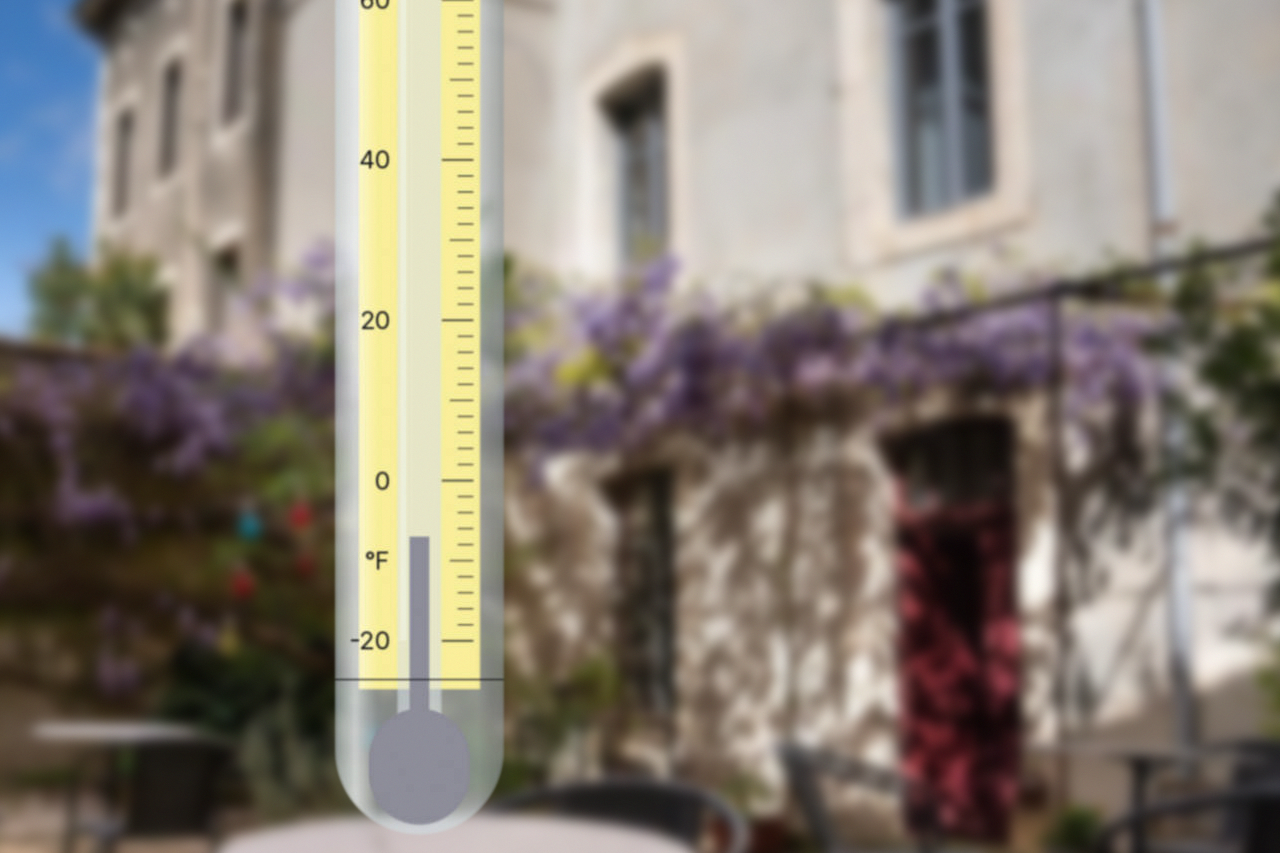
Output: -7 °F
